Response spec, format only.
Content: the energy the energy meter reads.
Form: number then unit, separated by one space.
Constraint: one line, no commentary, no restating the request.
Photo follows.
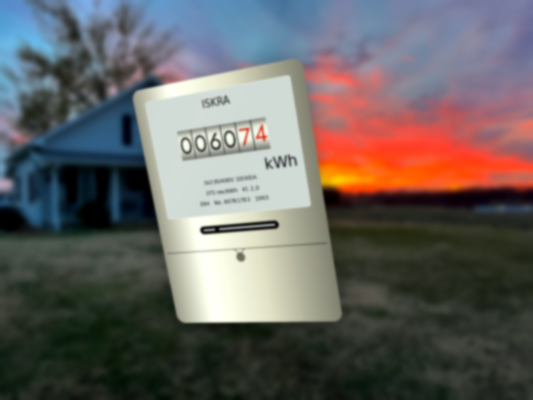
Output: 60.74 kWh
